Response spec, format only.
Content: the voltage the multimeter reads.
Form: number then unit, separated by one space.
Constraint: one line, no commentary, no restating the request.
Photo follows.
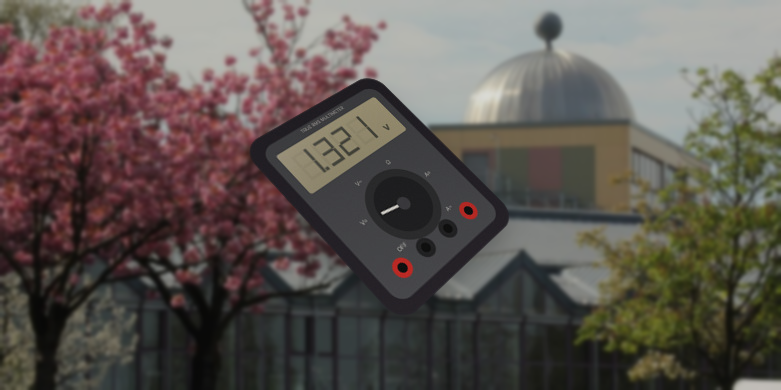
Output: 1.321 V
